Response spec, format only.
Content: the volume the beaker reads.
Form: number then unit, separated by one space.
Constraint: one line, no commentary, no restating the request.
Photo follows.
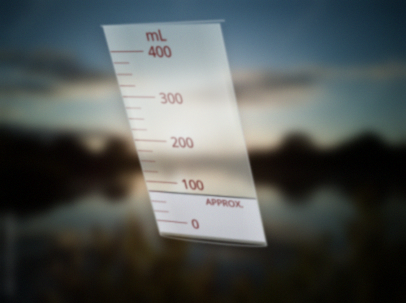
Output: 75 mL
